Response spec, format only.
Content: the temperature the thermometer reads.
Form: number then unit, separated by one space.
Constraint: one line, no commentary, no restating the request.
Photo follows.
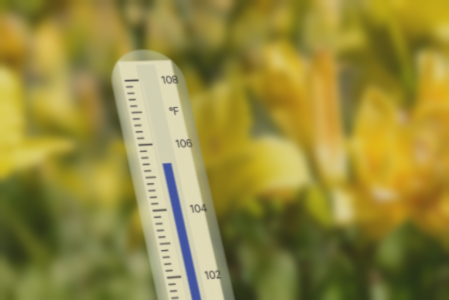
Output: 105.4 °F
